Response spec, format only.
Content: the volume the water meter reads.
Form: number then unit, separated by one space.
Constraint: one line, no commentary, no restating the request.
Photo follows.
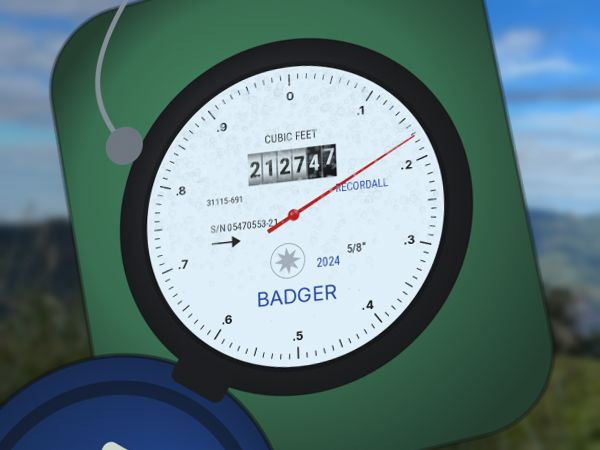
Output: 212747.17 ft³
